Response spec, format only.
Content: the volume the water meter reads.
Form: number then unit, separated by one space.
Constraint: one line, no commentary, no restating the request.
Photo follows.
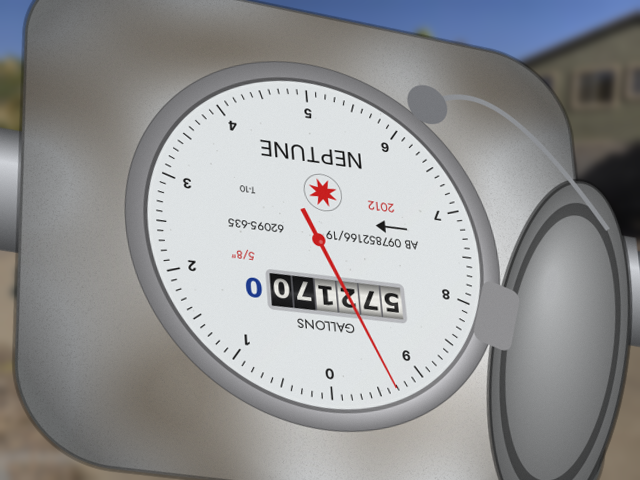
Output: 5721699.3 gal
